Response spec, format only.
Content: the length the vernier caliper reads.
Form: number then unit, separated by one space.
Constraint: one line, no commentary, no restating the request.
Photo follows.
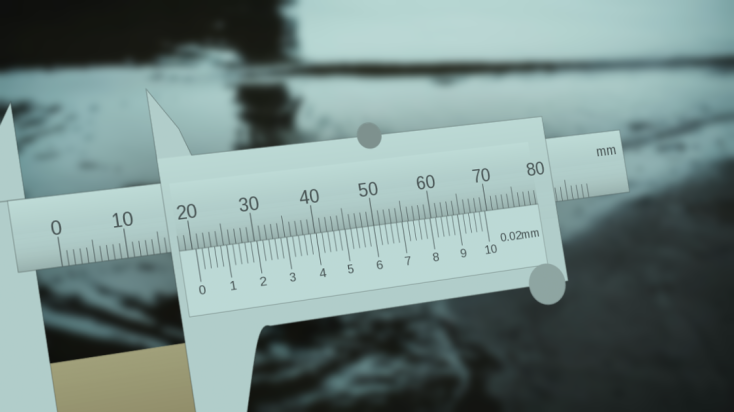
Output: 20.6 mm
